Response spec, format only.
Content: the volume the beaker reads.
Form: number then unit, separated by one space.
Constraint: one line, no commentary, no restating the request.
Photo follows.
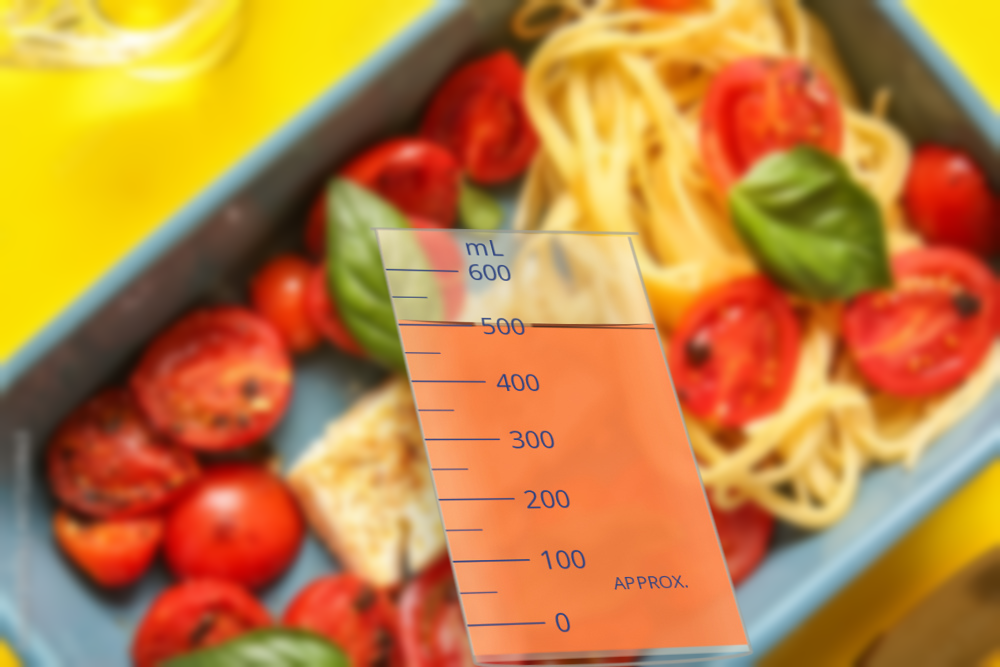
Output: 500 mL
